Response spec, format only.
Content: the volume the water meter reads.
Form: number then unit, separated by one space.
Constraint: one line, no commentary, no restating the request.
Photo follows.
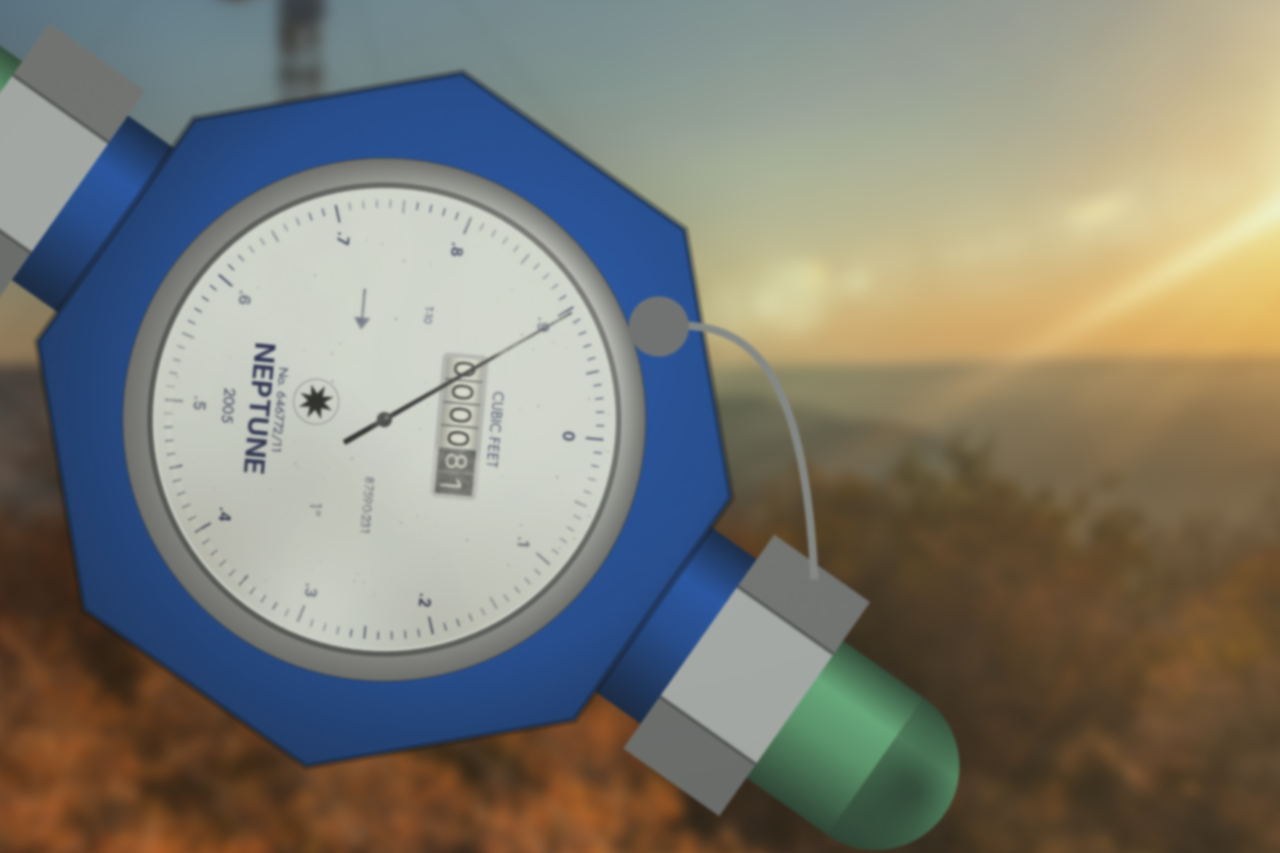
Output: 80.90 ft³
